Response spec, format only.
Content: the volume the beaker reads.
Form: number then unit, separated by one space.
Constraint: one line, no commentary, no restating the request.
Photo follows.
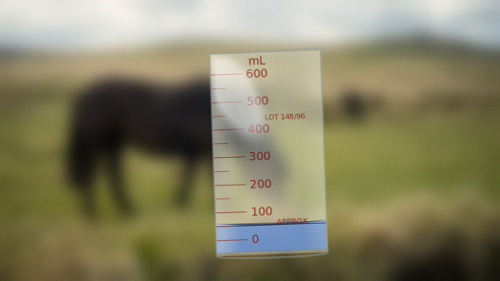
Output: 50 mL
